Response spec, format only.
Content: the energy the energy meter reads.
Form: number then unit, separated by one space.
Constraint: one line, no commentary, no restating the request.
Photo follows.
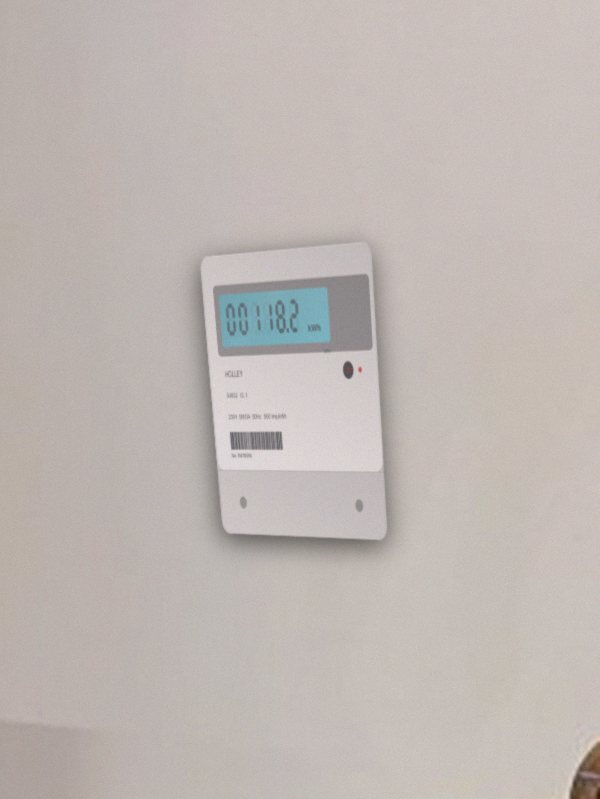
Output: 118.2 kWh
